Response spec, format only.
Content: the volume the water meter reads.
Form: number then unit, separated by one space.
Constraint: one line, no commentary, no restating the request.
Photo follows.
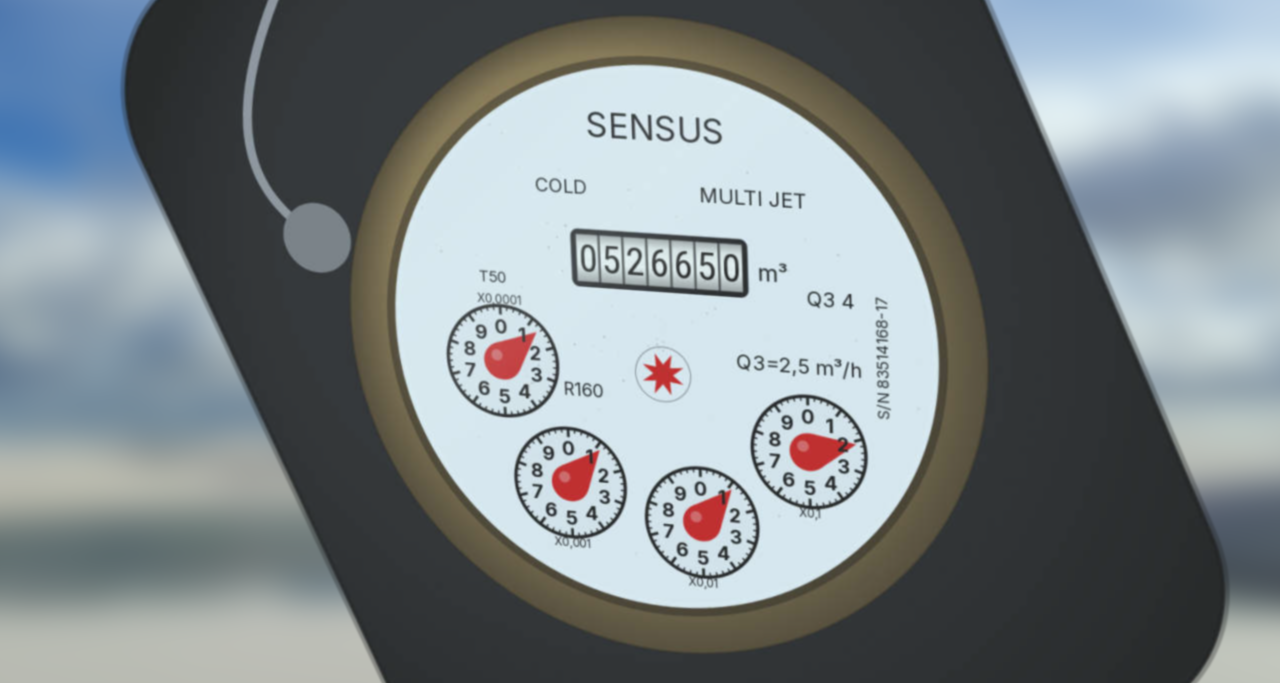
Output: 526650.2111 m³
